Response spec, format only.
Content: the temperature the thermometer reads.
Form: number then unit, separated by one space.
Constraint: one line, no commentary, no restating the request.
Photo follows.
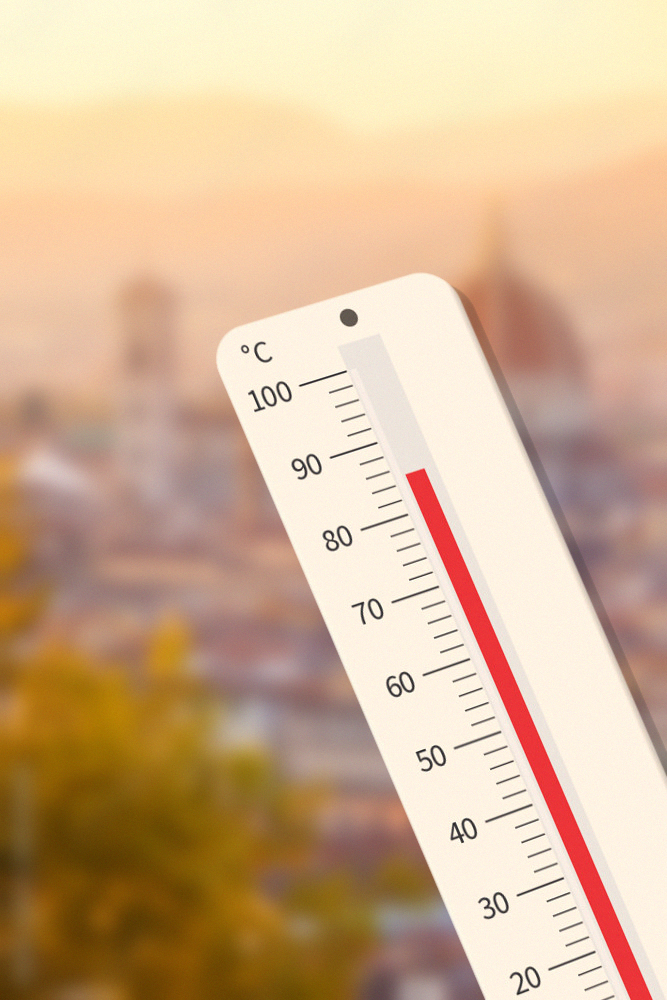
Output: 85 °C
